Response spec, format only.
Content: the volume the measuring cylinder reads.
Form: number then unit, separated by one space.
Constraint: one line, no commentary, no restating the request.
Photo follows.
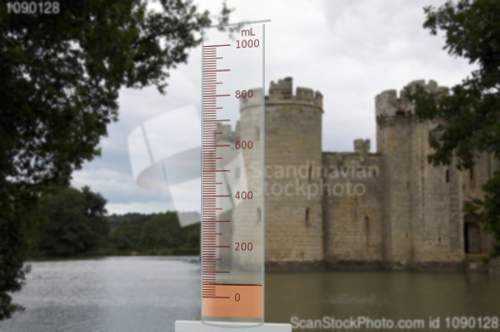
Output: 50 mL
